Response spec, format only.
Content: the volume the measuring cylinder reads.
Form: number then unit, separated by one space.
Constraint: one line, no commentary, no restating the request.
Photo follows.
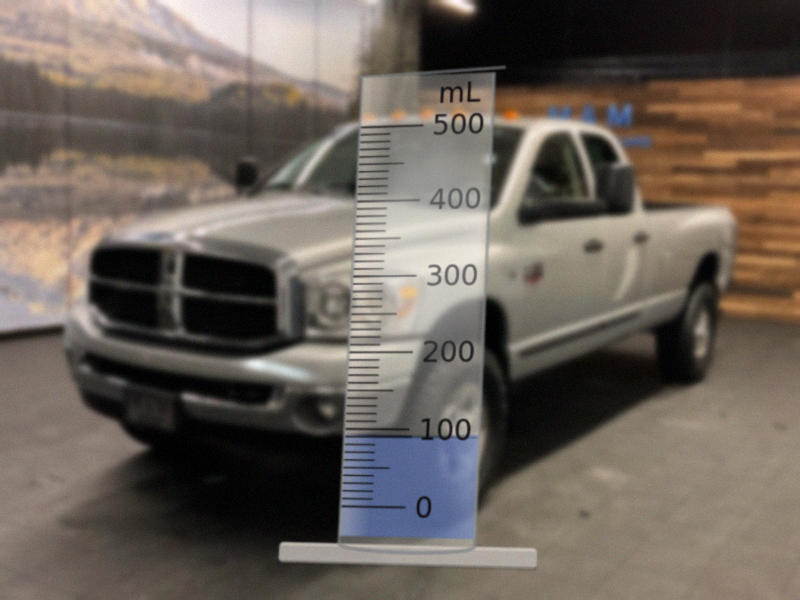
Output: 90 mL
